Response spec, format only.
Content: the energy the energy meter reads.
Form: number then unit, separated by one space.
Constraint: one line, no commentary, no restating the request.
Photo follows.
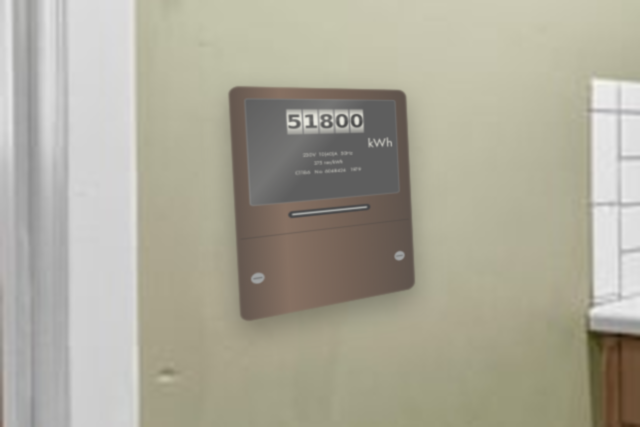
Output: 51800 kWh
